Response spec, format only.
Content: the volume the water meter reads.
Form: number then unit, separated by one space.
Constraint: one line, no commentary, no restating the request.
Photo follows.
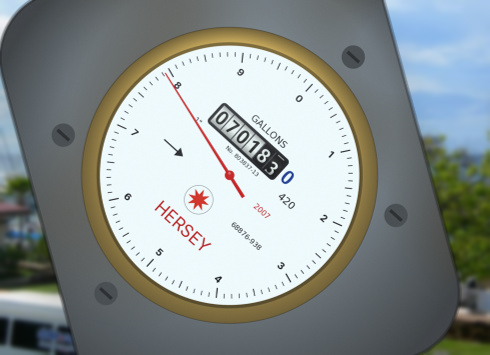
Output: 701827.9 gal
